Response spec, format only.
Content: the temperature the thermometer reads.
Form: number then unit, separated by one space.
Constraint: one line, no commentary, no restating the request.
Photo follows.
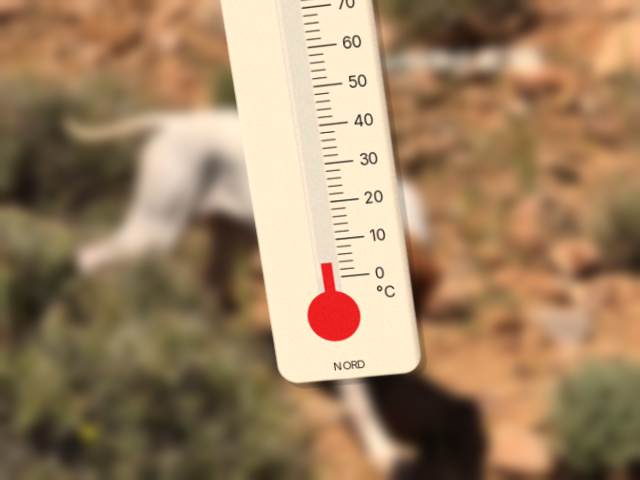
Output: 4 °C
